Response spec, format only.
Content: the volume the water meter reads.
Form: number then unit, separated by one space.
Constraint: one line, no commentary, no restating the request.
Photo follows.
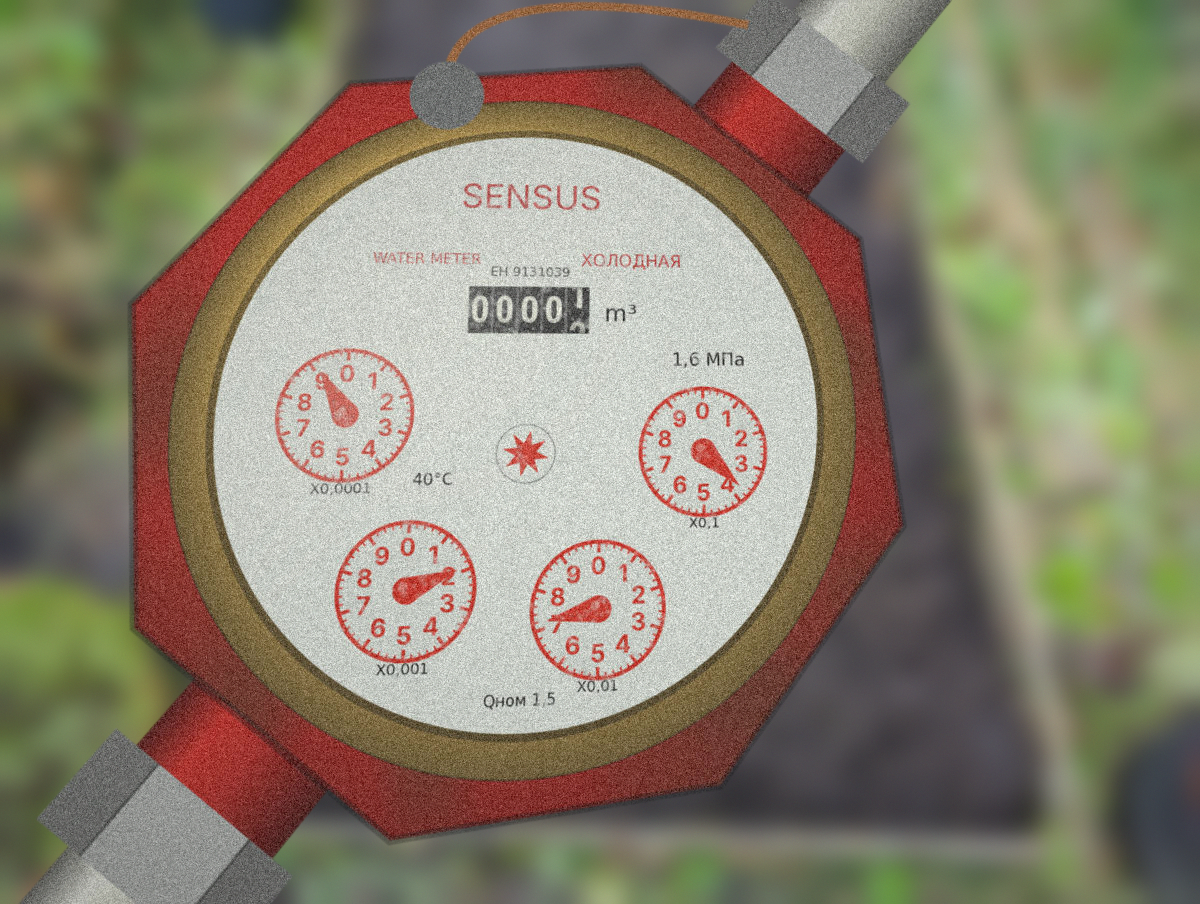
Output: 1.3719 m³
